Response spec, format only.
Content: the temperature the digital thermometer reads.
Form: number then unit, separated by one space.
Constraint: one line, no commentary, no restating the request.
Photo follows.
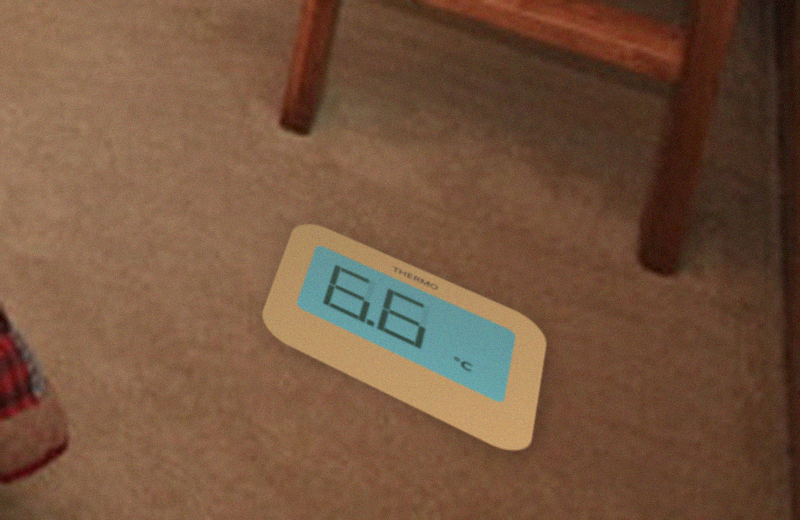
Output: 6.6 °C
